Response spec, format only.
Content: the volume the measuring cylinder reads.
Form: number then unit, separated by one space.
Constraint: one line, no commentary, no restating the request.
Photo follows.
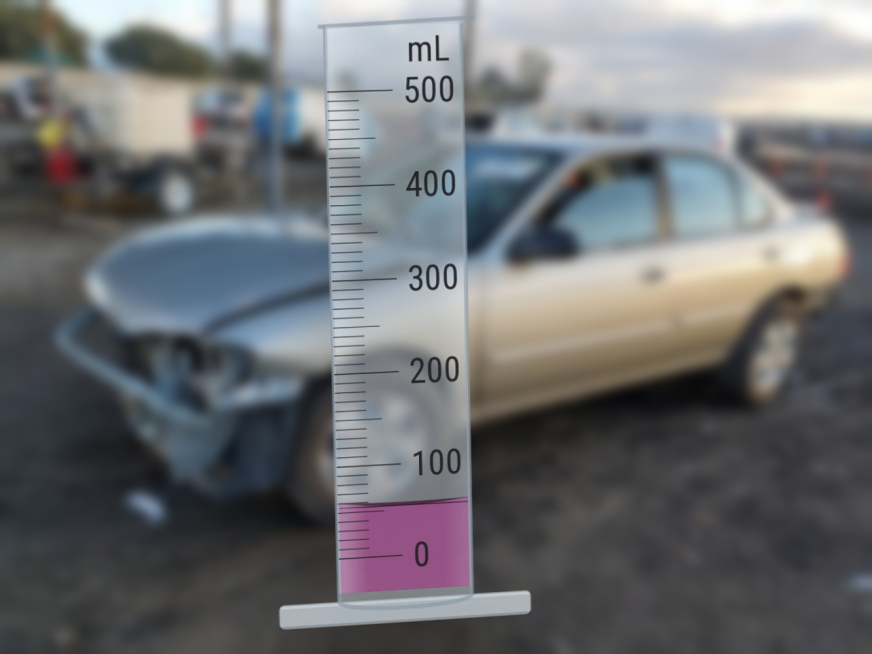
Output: 55 mL
